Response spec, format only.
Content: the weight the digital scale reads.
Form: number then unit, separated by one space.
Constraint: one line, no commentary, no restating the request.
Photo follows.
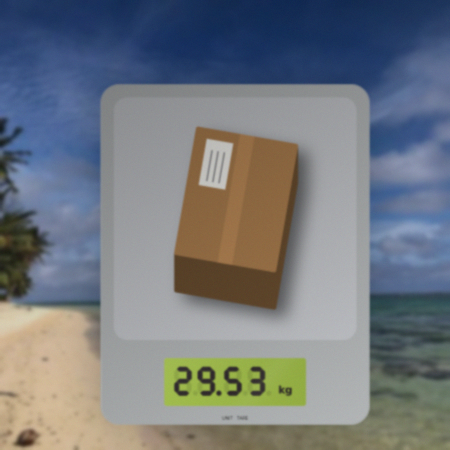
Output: 29.53 kg
